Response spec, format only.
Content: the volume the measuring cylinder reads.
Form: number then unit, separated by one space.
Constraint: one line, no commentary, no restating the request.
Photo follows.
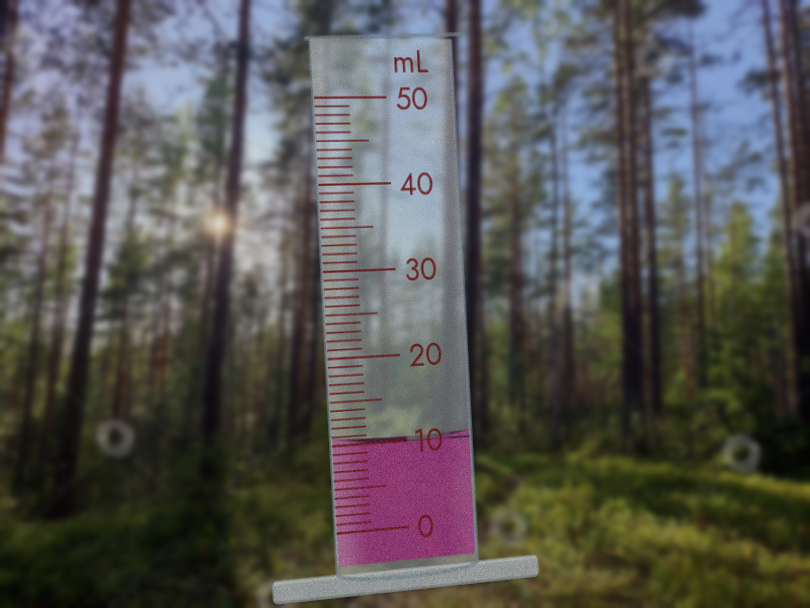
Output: 10 mL
